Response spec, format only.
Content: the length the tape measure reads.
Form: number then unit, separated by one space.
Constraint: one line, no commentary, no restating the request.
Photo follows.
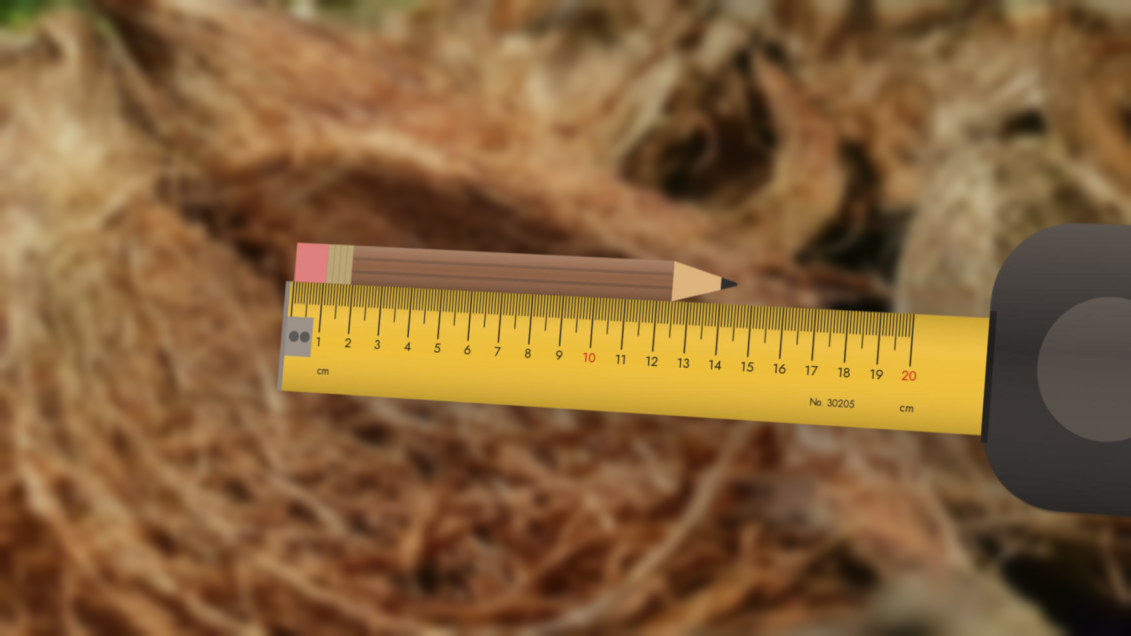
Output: 14.5 cm
